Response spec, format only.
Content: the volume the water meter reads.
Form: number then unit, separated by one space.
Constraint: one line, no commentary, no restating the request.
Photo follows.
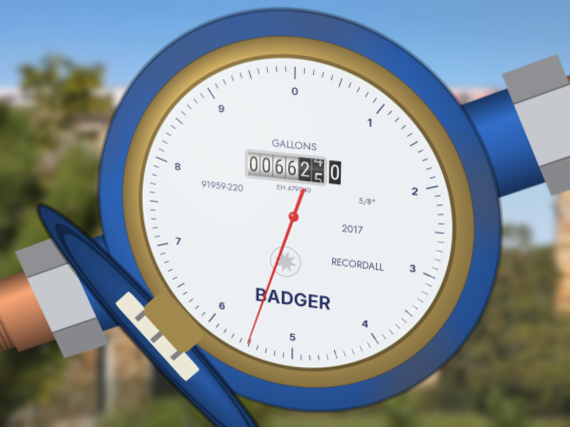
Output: 66245.5 gal
